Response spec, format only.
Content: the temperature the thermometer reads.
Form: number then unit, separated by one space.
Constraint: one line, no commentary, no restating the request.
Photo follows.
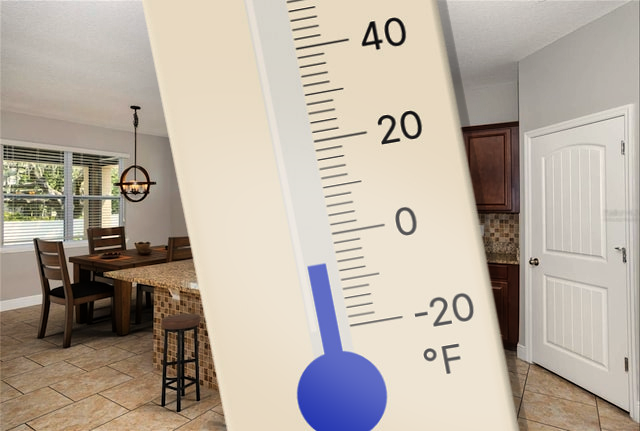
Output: -6 °F
